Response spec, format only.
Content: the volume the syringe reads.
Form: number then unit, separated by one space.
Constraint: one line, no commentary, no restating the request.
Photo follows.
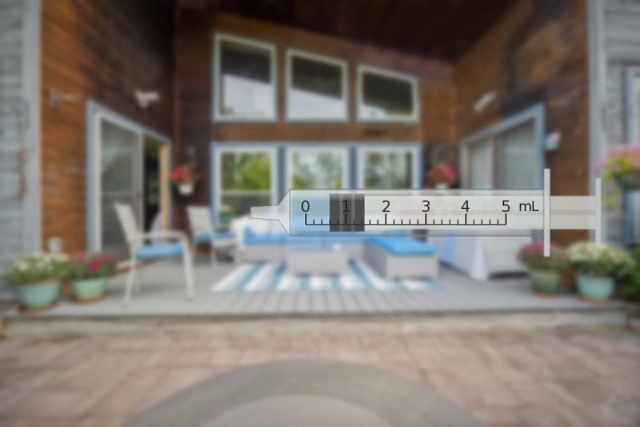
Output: 0.6 mL
